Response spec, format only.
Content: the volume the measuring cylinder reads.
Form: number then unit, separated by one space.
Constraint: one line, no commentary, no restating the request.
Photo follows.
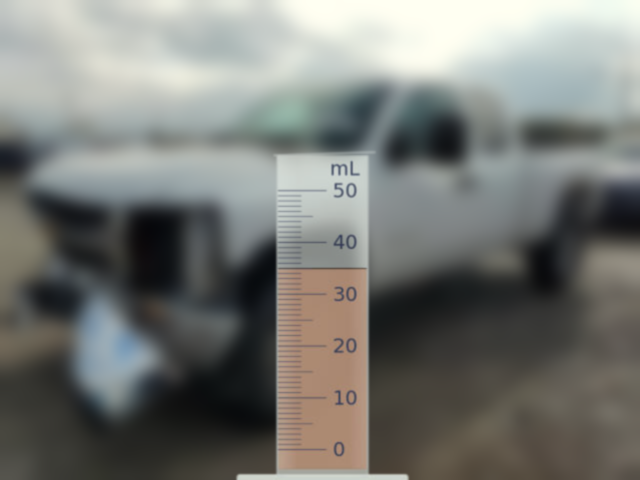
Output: 35 mL
